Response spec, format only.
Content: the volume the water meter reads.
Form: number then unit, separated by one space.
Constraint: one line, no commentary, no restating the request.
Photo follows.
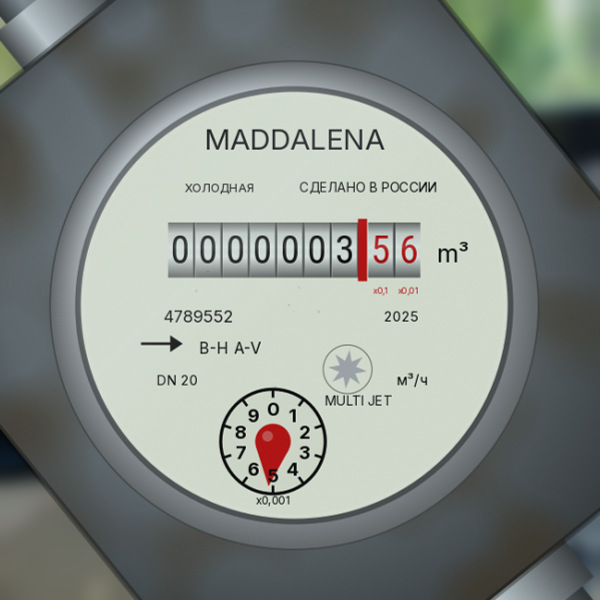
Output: 3.565 m³
